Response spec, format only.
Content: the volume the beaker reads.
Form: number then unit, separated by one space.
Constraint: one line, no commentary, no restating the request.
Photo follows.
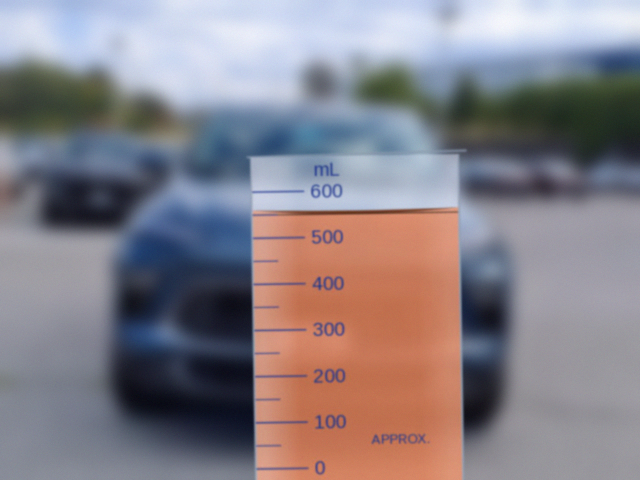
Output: 550 mL
